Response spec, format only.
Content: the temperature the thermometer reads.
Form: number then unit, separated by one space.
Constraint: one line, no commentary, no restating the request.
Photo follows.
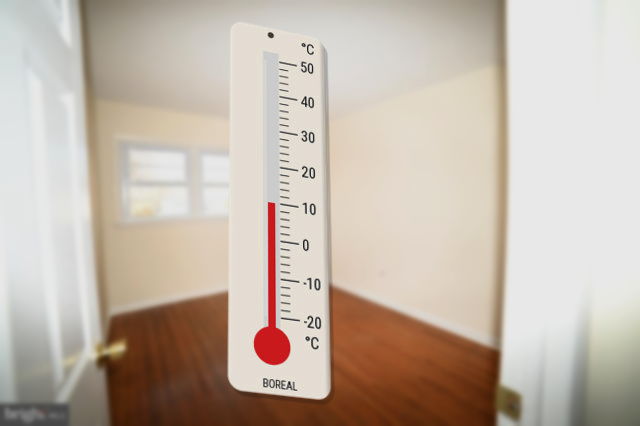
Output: 10 °C
